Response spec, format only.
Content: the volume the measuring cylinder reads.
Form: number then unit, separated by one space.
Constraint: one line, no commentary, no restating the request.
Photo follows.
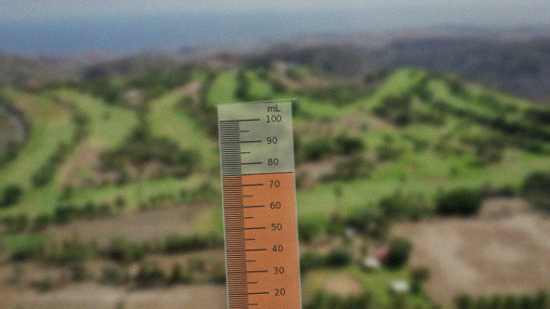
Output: 75 mL
